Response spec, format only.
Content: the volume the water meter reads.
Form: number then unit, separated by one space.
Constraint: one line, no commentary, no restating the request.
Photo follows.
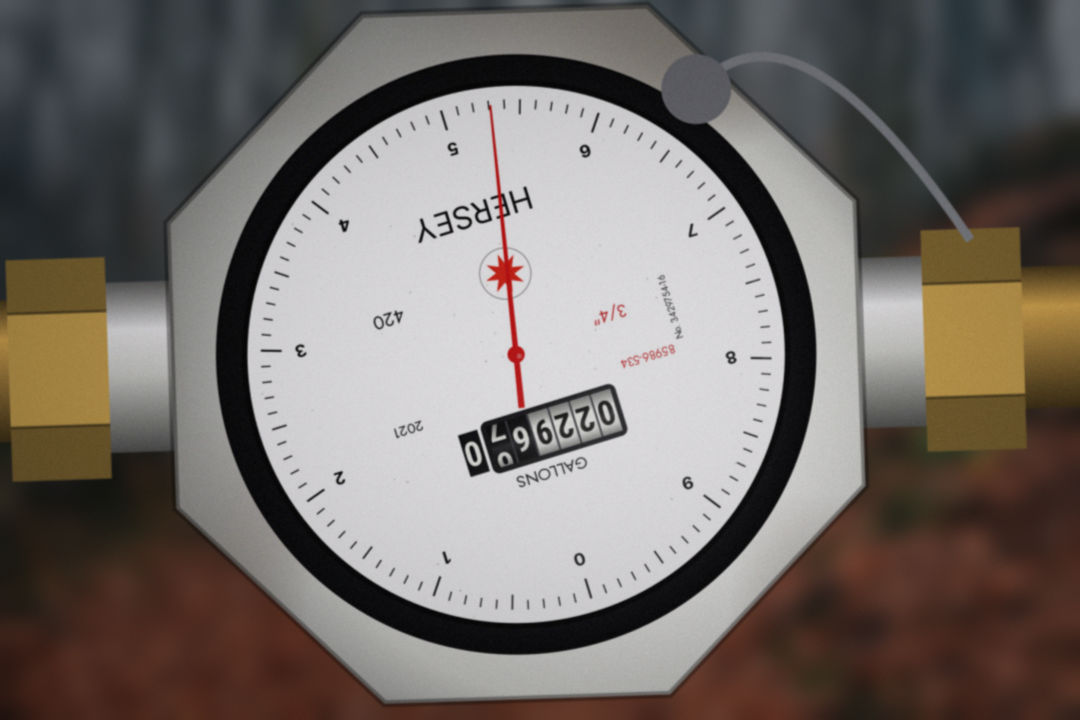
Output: 229665.3 gal
